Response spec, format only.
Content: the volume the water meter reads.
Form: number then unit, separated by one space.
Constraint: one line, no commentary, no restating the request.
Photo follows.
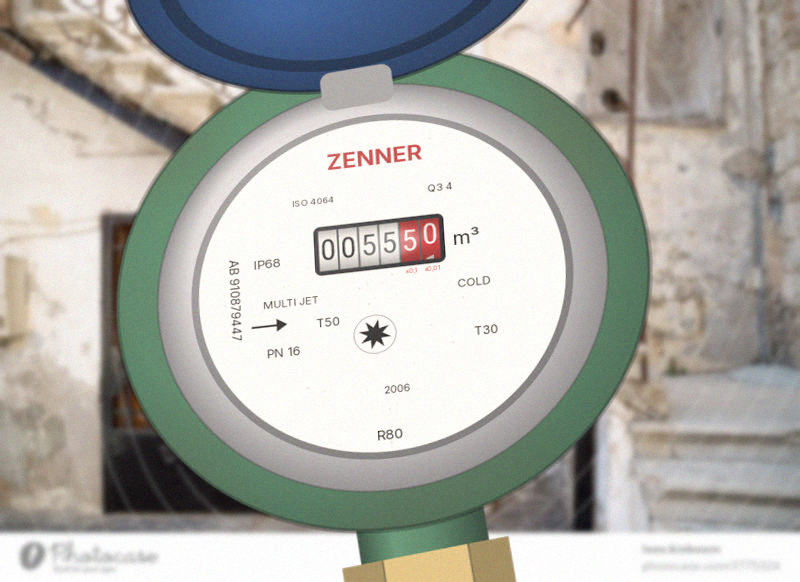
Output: 55.50 m³
